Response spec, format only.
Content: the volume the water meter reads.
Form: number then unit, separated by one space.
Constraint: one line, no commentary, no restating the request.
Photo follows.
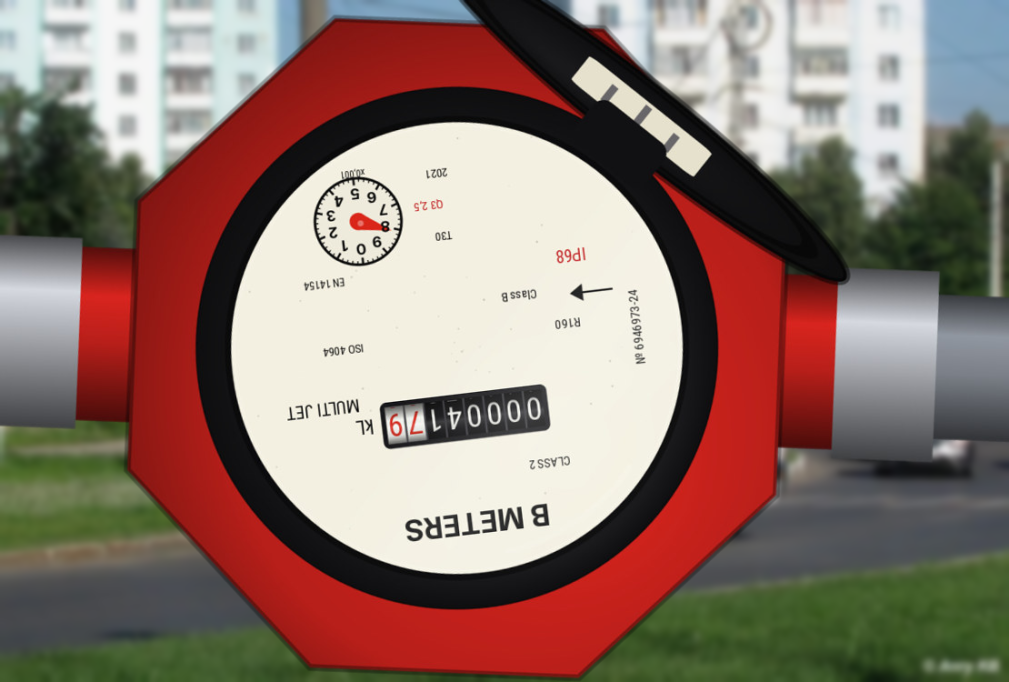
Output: 41.798 kL
